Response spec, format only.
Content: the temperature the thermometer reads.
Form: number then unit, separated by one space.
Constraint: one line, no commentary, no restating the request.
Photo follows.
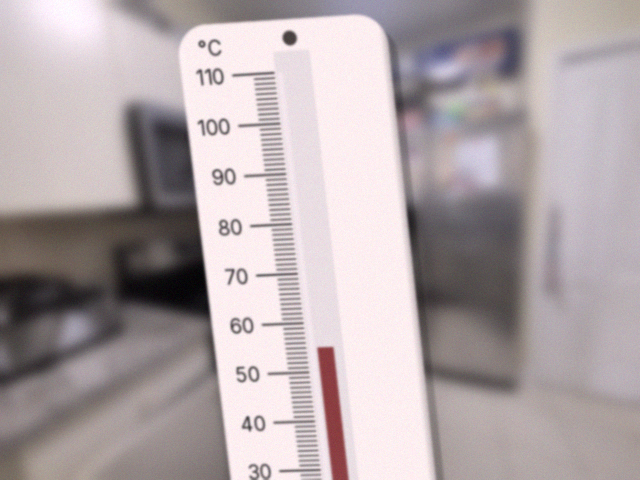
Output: 55 °C
